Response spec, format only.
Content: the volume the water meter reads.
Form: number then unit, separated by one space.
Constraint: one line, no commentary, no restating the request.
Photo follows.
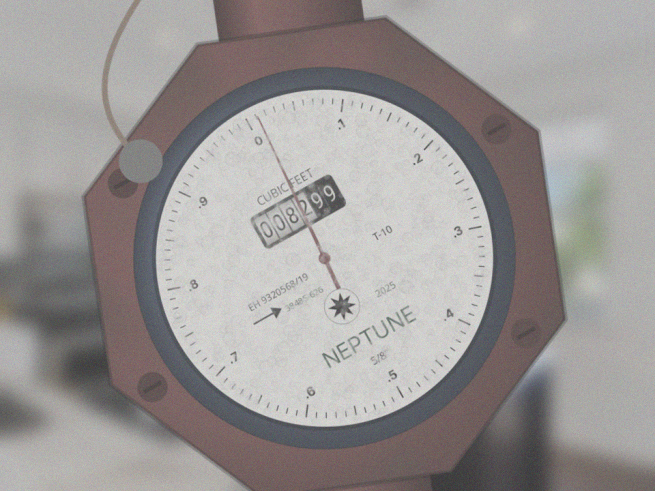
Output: 8299.01 ft³
